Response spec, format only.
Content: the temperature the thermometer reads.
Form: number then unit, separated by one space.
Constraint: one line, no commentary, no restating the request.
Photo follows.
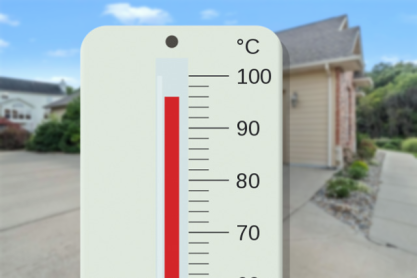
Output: 96 °C
